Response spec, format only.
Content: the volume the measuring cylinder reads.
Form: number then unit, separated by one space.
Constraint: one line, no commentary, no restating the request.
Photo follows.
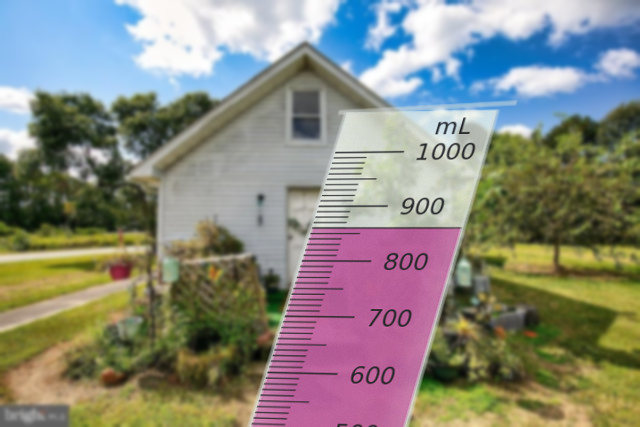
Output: 860 mL
